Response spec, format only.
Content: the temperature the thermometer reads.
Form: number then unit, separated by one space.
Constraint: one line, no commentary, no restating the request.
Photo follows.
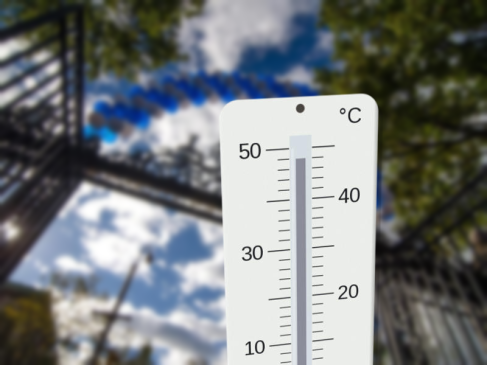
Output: 48 °C
